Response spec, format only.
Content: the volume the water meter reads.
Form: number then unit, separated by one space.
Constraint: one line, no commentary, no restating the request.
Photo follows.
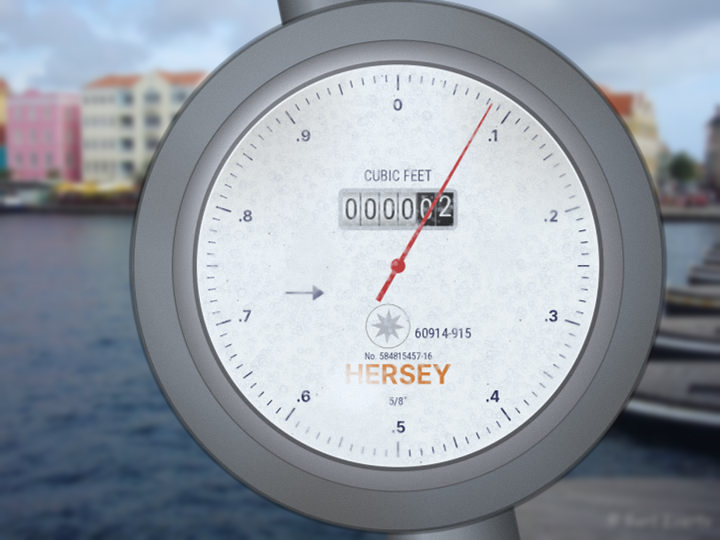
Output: 2.08 ft³
